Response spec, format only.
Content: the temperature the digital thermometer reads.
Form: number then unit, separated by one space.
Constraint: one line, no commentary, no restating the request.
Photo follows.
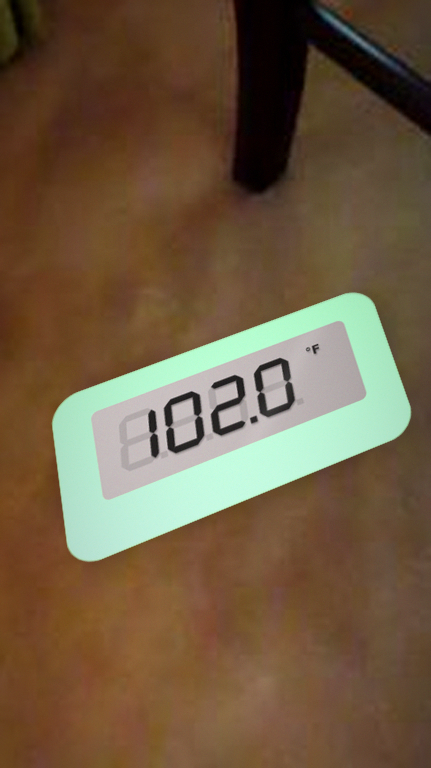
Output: 102.0 °F
